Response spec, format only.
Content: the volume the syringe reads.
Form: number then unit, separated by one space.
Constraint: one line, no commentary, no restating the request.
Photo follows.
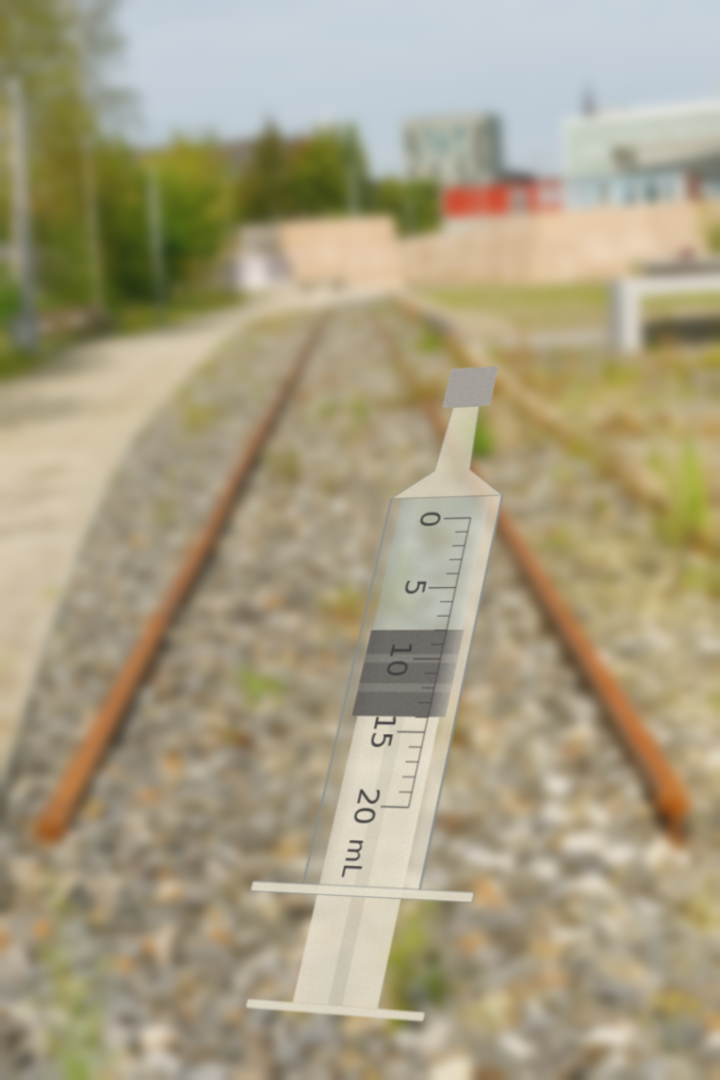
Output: 8 mL
